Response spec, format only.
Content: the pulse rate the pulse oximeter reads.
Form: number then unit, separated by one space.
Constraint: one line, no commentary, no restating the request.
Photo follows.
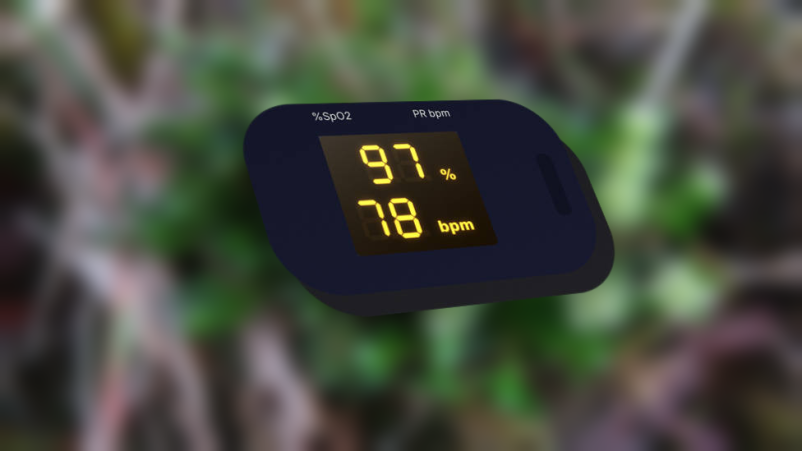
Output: 78 bpm
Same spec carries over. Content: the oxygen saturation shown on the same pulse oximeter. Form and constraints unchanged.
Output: 97 %
